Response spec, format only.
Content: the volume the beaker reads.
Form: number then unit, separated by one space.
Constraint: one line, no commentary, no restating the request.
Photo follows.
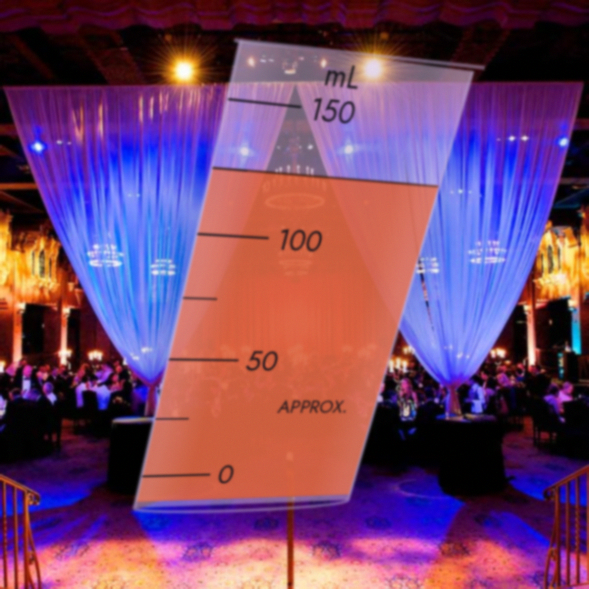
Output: 125 mL
